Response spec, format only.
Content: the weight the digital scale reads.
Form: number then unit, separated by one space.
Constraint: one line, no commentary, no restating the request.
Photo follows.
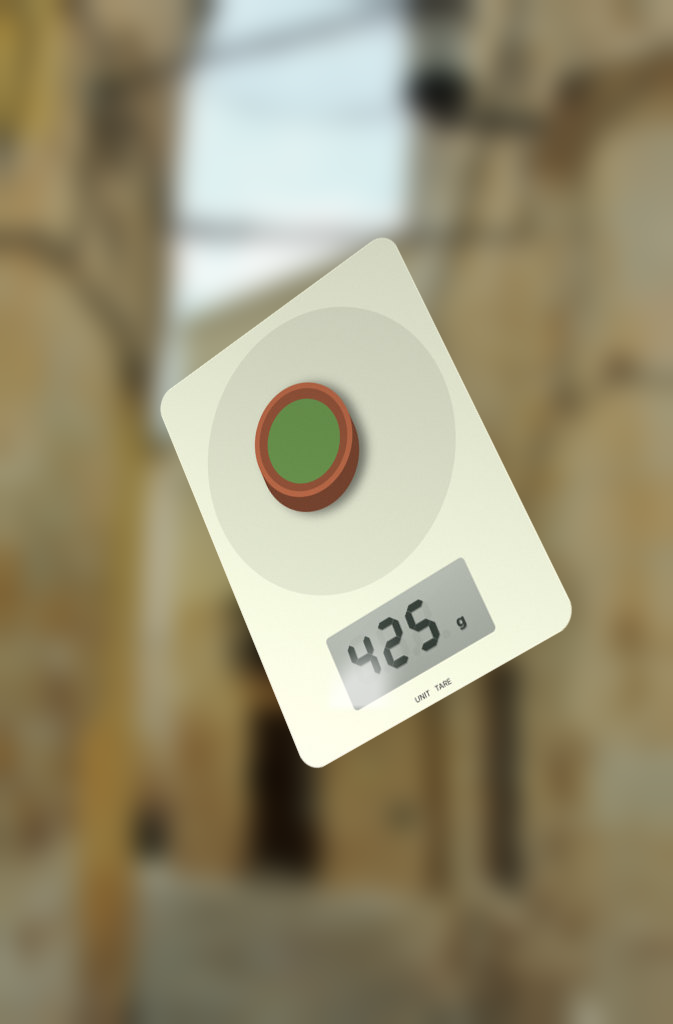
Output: 425 g
